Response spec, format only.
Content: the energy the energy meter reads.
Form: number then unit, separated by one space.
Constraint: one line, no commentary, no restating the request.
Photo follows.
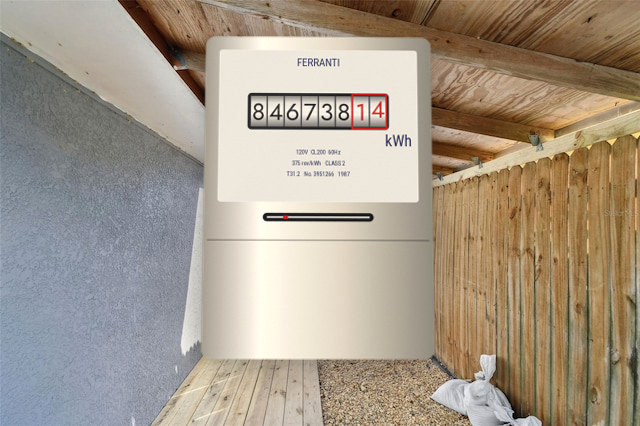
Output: 846738.14 kWh
